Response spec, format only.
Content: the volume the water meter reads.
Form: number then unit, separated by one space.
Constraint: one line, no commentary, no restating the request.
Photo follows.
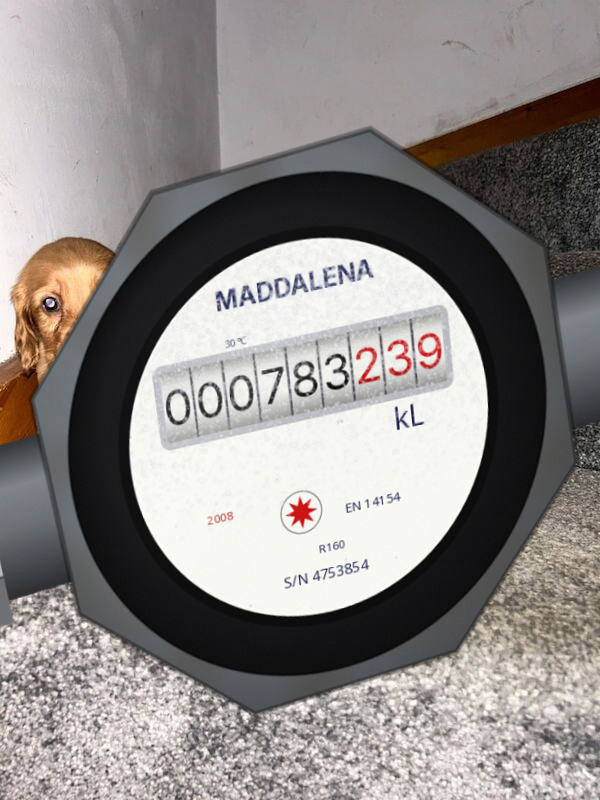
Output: 783.239 kL
